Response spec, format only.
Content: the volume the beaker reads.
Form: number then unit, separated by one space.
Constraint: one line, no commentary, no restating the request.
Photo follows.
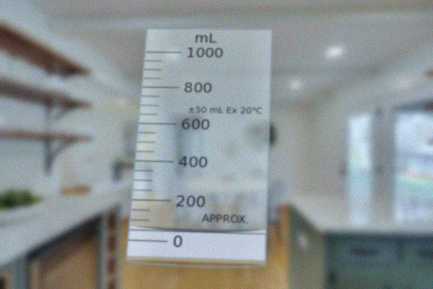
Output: 50 mL
